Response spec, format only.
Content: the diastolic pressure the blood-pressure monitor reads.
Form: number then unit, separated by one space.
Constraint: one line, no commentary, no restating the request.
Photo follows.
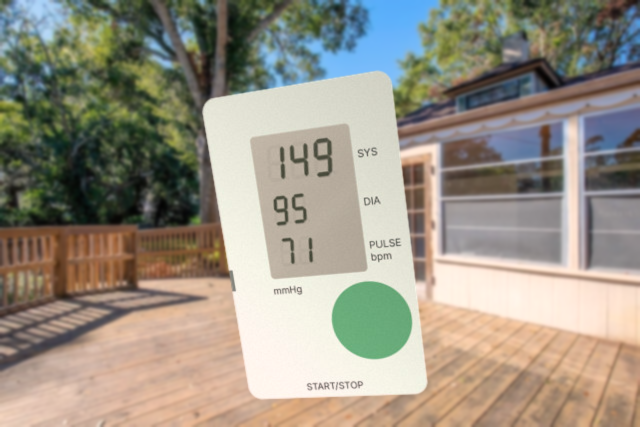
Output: 95 mmHg
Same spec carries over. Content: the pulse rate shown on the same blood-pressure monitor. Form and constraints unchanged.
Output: 71 bpm
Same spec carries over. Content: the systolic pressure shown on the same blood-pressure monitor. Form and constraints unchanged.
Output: 149 mmHg
